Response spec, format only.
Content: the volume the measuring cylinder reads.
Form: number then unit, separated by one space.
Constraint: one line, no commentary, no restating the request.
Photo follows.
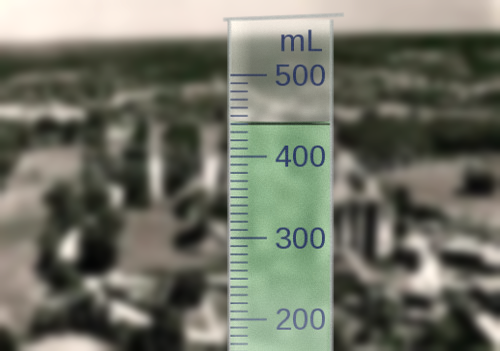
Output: 440 mL
